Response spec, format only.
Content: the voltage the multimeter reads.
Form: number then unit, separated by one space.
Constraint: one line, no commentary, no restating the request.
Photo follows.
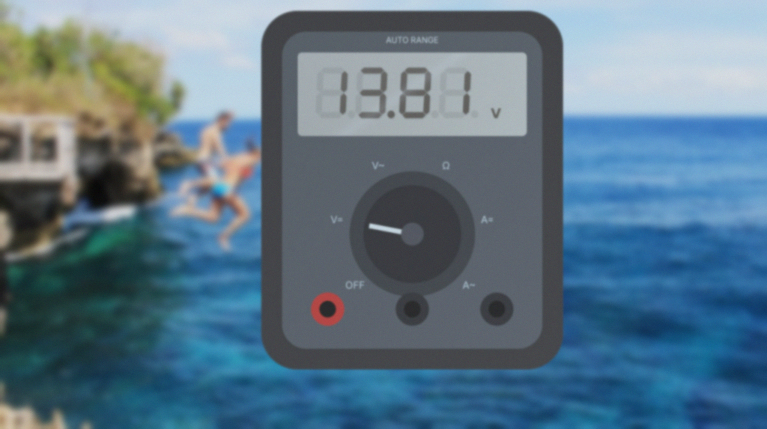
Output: 13.81 V
